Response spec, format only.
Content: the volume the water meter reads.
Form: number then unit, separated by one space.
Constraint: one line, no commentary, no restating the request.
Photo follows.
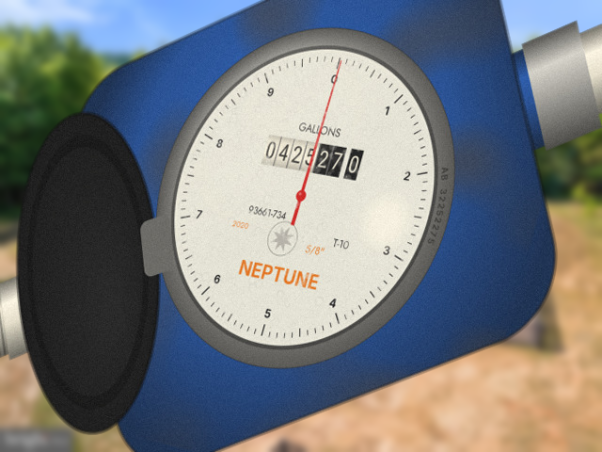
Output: 425270.0 gal
